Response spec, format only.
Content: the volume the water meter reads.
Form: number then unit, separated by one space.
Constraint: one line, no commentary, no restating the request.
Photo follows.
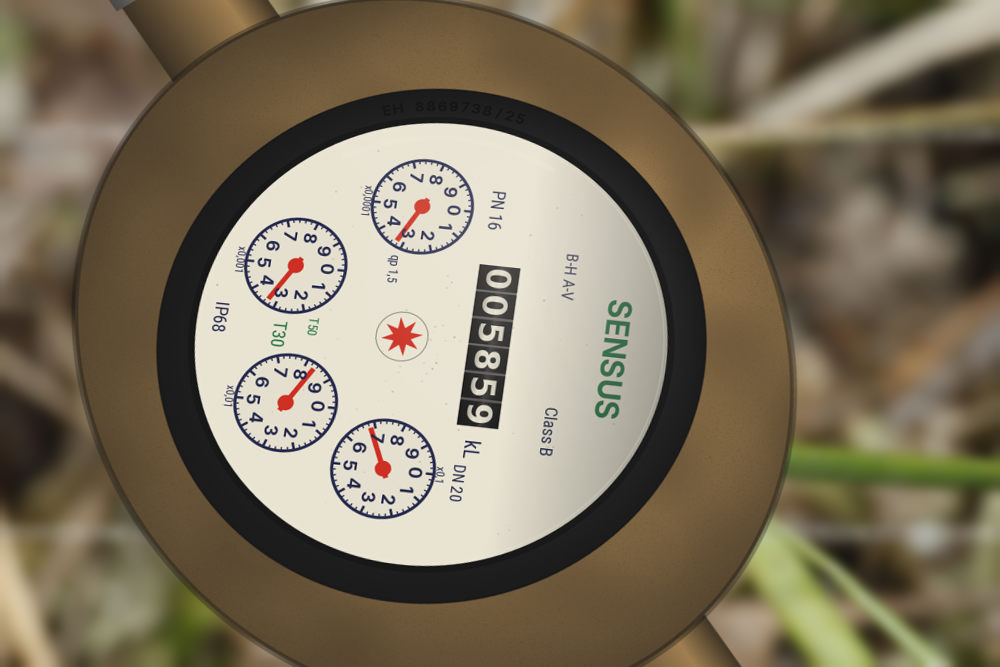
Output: 5859.6833 kL
